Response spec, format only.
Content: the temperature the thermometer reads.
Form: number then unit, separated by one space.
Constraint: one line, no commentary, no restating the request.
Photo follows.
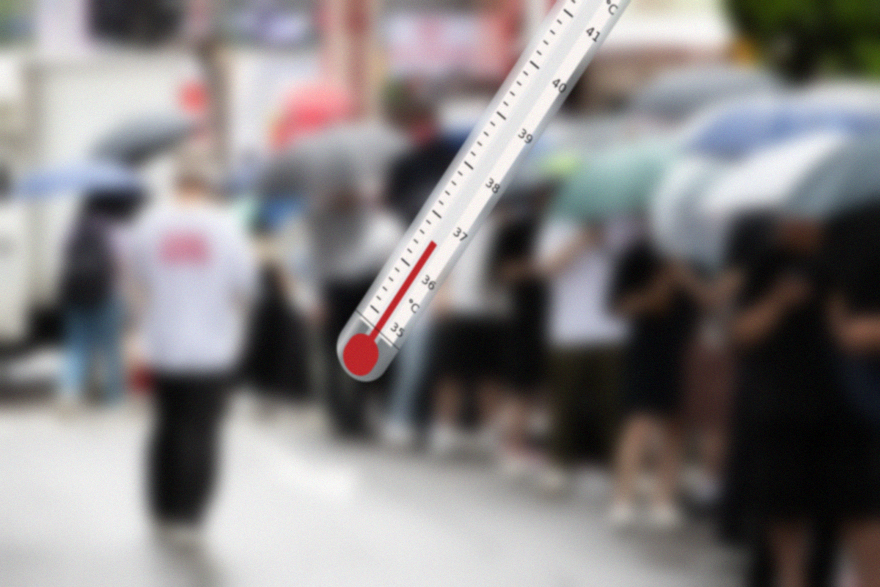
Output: 36.6 °C
